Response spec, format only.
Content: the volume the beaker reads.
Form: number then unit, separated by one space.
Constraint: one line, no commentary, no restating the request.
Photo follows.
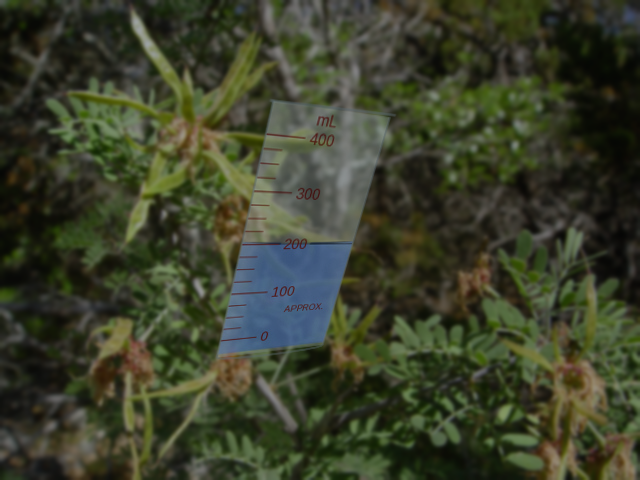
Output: 200 mL
